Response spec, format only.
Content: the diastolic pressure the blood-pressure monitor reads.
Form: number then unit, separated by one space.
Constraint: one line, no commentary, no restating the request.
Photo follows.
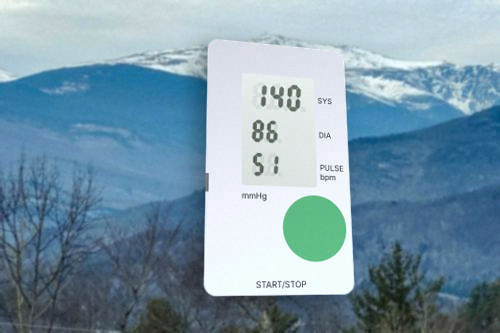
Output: 86 mmHg
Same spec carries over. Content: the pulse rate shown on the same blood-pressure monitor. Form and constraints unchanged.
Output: 51 bpm
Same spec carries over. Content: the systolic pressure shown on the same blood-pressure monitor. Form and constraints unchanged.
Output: 140 mmHg
